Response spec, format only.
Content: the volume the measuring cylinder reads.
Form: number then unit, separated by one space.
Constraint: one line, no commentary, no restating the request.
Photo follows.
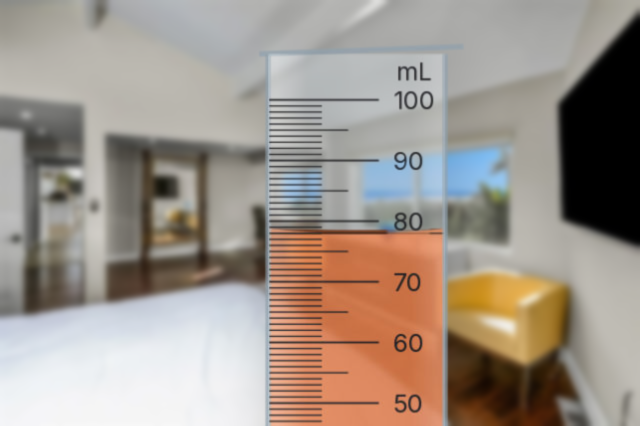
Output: 78 mL
